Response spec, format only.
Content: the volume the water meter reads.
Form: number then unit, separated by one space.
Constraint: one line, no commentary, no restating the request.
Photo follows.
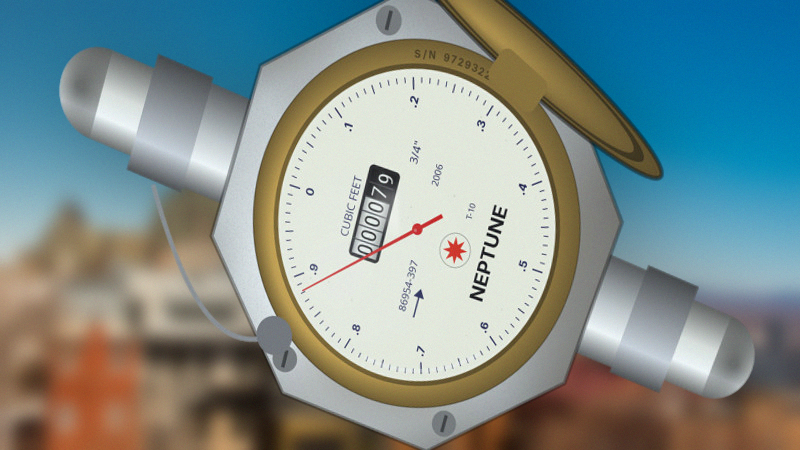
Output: 78.88 ft³
